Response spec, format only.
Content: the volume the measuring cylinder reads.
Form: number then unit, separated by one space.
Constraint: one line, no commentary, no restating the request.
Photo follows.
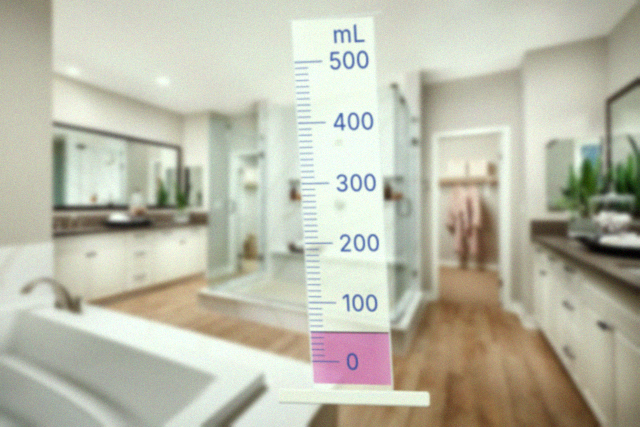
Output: 50 mL
